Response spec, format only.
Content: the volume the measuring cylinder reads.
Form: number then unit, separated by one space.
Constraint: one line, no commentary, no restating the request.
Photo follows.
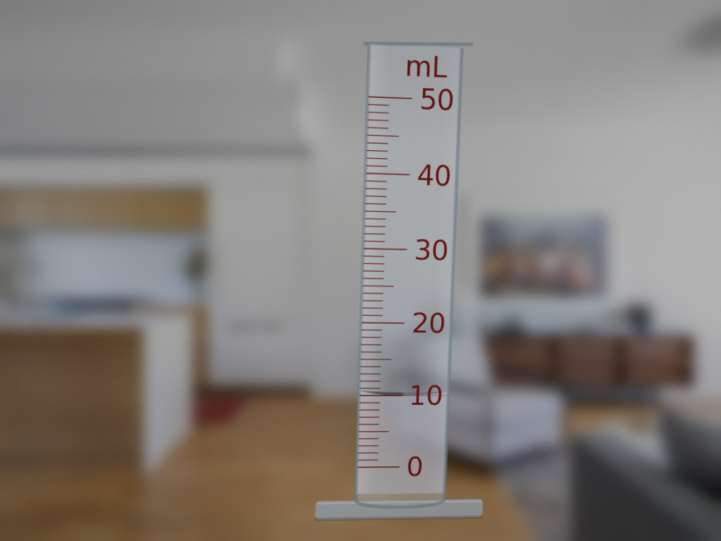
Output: 10 mL
